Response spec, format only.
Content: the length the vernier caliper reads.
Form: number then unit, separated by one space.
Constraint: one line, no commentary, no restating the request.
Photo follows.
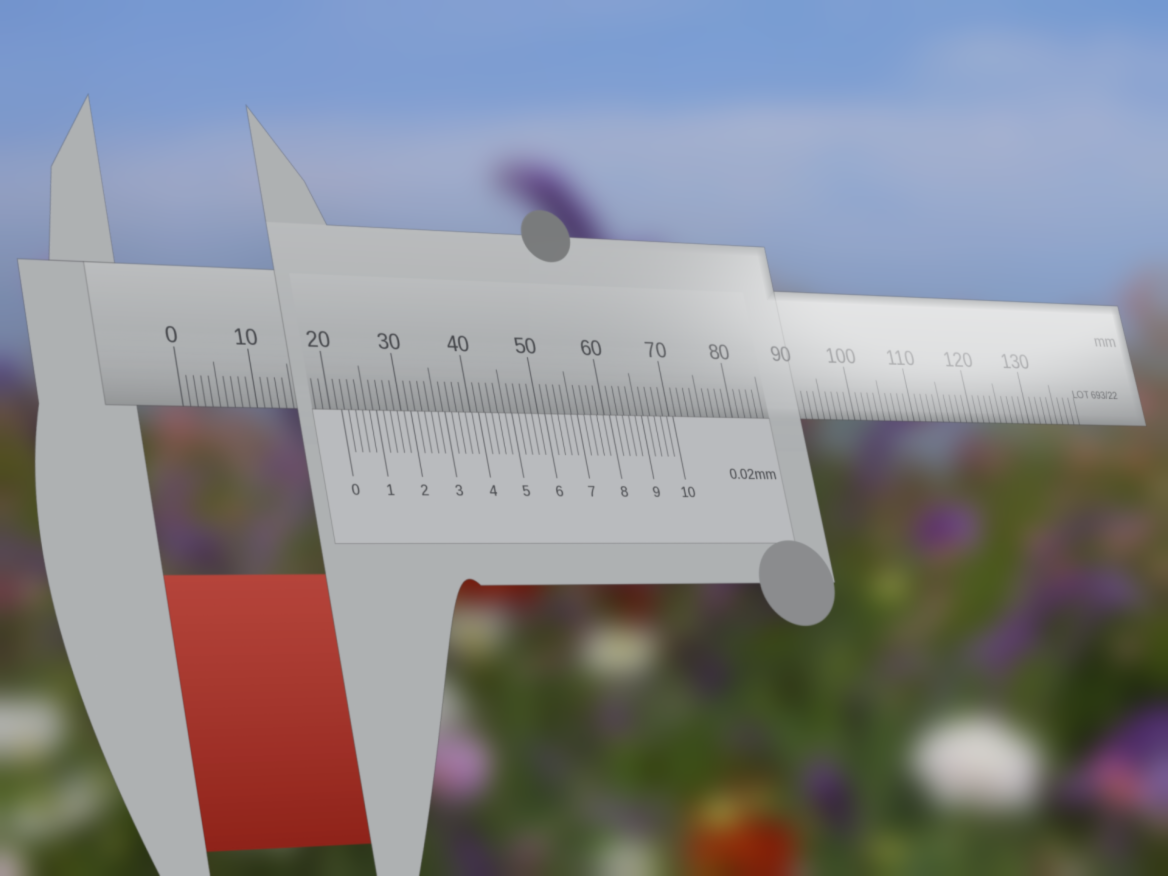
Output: 21.6 mm
